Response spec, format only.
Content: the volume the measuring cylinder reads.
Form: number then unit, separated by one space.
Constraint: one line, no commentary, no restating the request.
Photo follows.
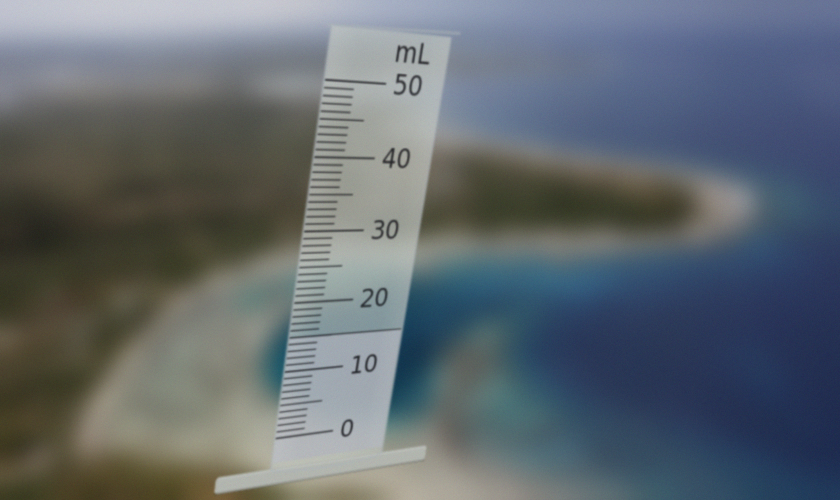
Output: 15 mL
